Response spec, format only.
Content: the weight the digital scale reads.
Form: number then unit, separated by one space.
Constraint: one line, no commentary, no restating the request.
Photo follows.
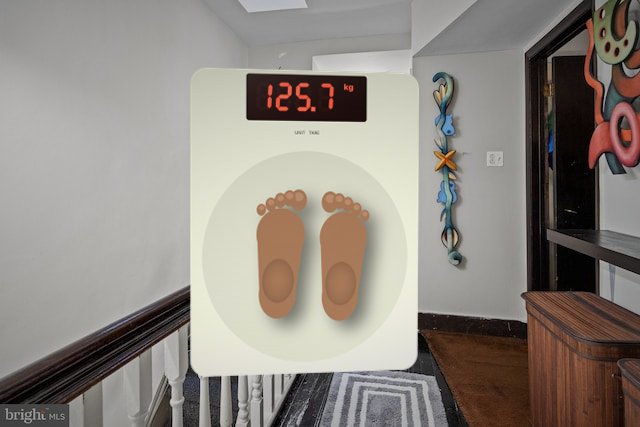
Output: 125.7 kg
